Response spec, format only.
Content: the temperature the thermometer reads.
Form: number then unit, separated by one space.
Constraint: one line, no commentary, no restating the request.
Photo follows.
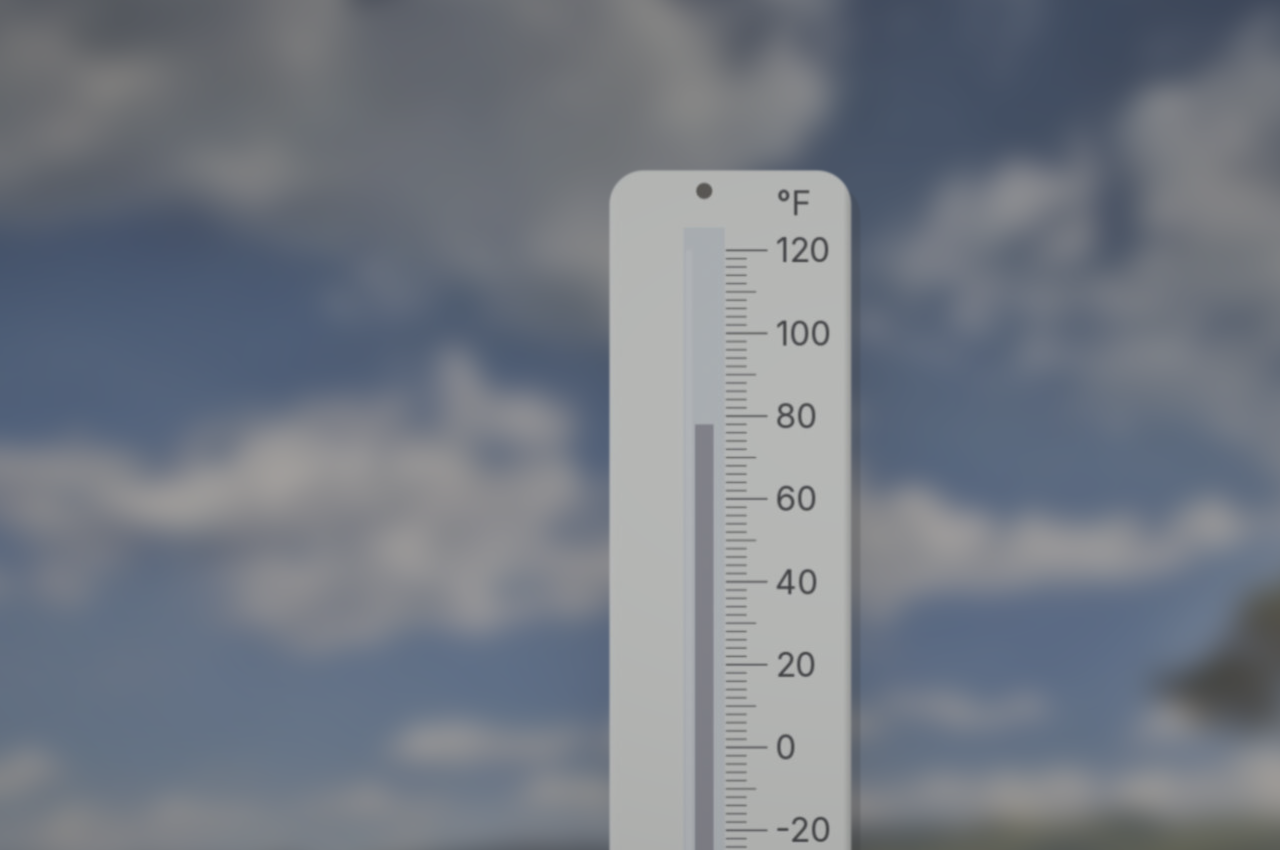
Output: 78 °F
